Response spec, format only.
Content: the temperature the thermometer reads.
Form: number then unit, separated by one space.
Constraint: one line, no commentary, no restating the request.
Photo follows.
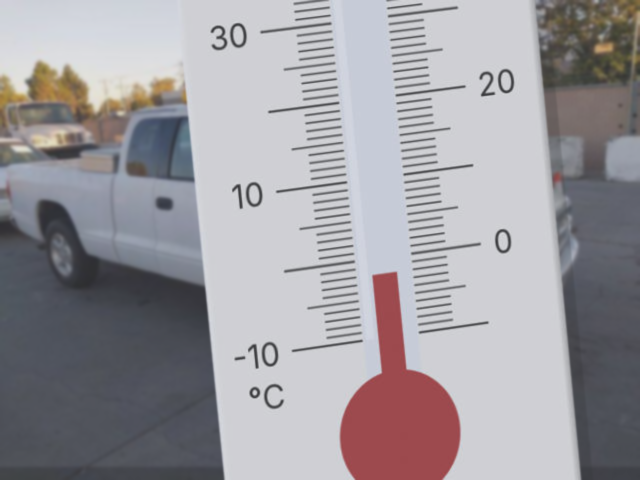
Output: -2 °C
